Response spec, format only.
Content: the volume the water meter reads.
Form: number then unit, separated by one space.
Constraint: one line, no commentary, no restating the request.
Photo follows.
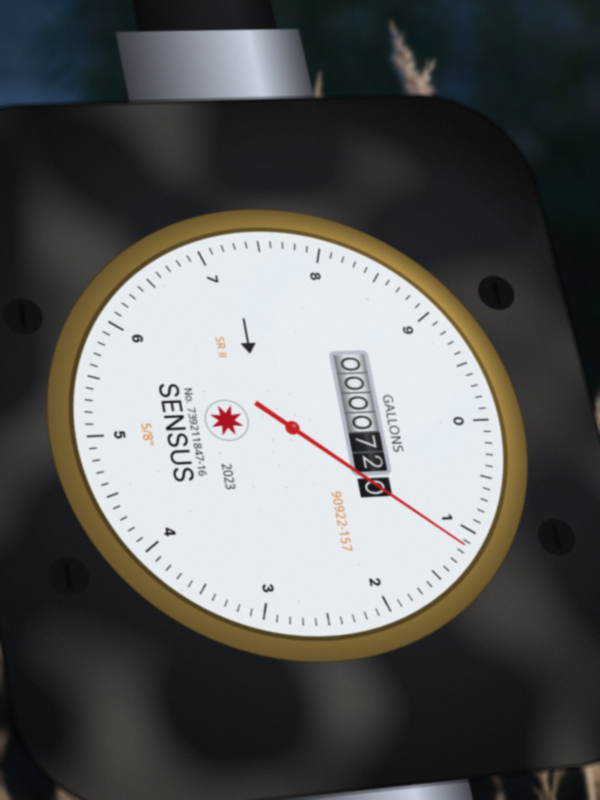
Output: 721.1 gal
